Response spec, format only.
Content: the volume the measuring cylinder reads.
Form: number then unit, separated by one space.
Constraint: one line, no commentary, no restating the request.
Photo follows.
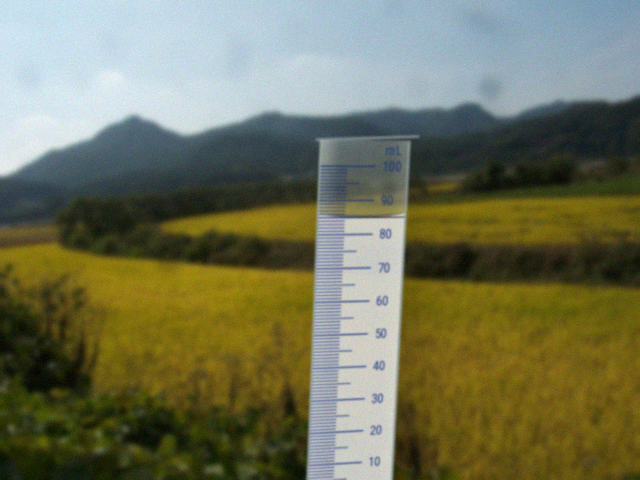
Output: 85 mL
